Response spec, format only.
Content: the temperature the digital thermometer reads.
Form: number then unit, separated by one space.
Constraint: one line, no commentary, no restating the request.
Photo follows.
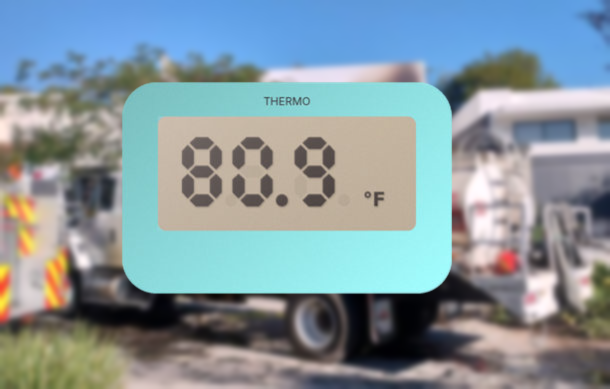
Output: 80.9 °F
